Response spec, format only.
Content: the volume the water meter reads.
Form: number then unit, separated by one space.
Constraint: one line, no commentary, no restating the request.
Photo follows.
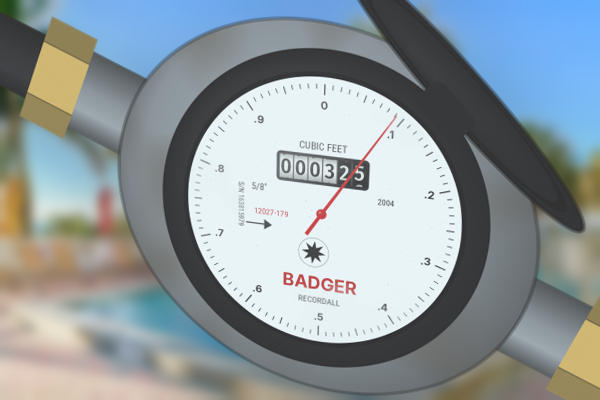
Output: 325.09 ft³
